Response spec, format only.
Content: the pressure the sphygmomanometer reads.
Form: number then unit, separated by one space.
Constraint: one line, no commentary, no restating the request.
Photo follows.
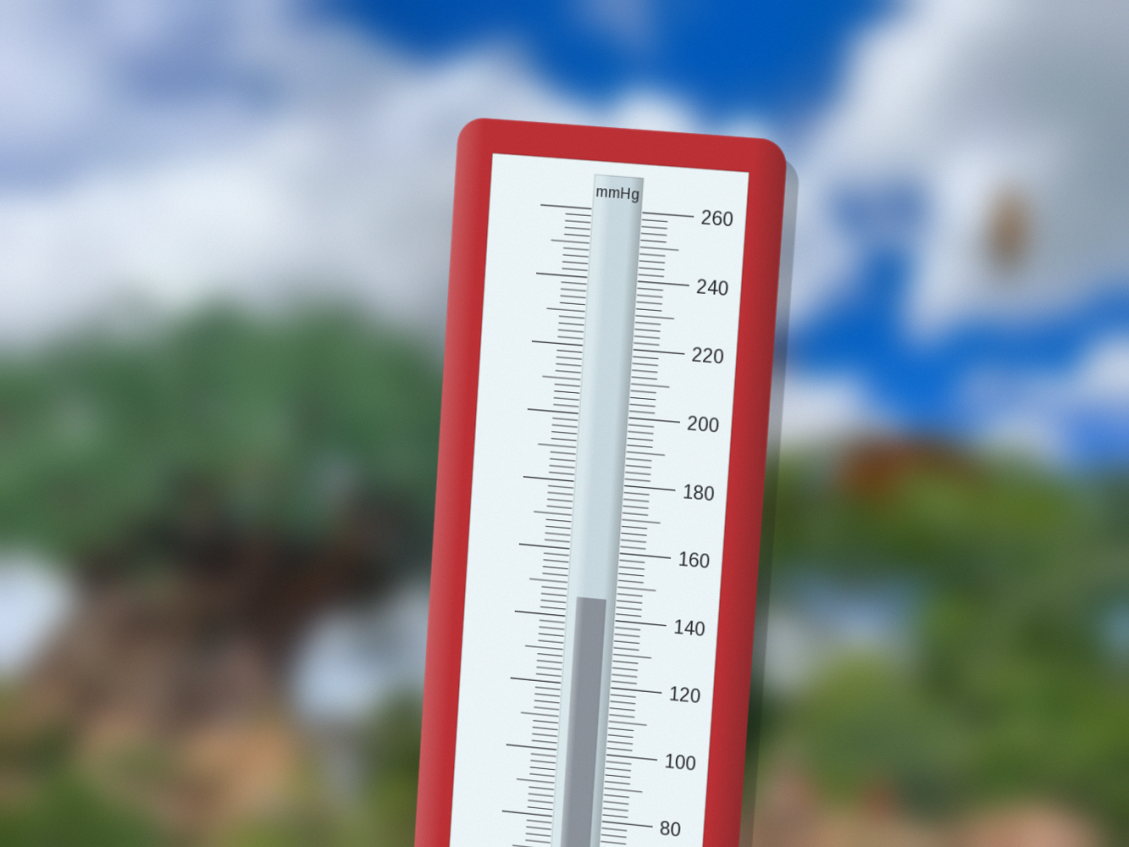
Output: 146 mmHg
